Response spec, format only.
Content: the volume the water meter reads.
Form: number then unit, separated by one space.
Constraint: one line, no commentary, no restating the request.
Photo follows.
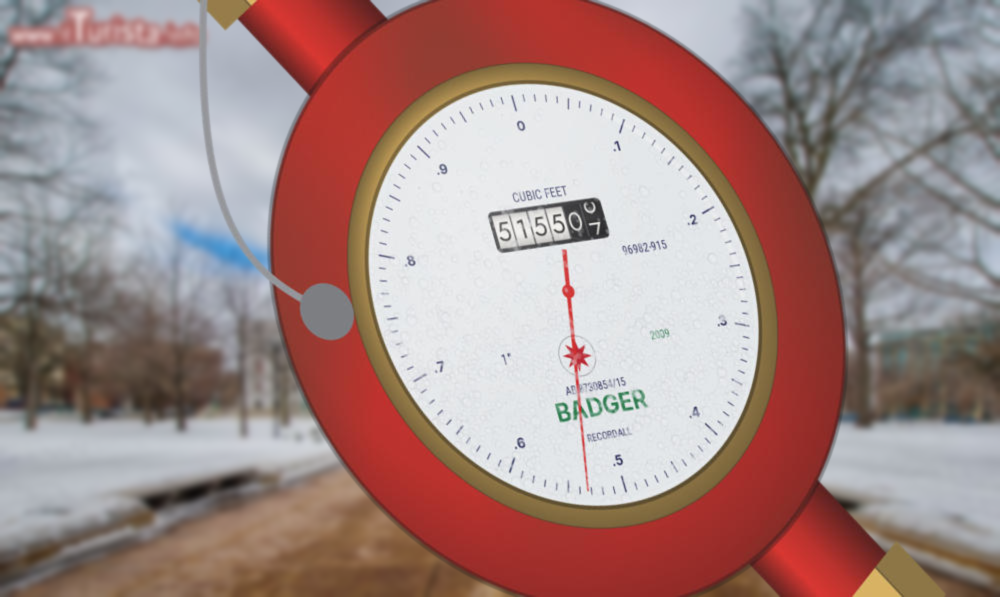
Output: 515506.53 ft³
